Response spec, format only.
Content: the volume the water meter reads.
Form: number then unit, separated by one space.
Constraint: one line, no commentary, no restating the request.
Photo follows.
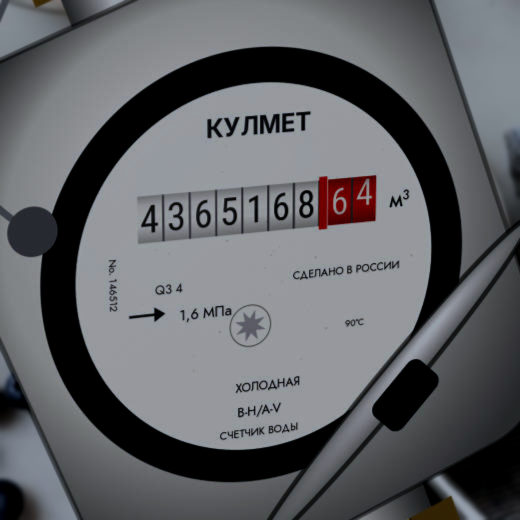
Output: 4365168.64 m³
